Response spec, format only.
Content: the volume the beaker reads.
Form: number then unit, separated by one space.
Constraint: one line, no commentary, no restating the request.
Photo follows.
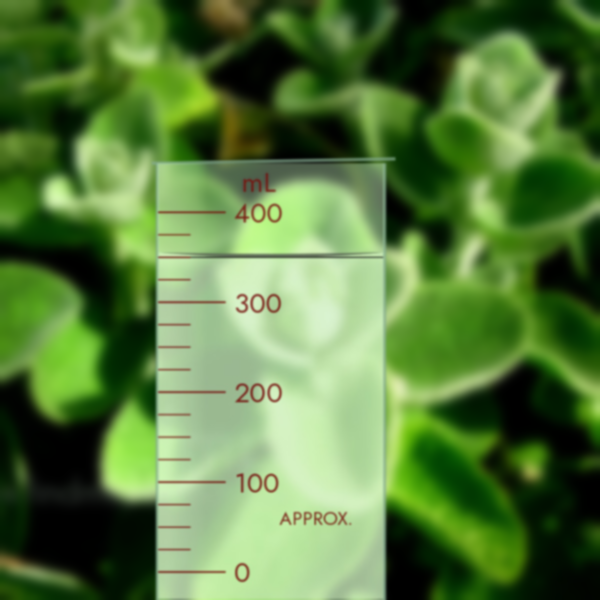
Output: 350 mL
